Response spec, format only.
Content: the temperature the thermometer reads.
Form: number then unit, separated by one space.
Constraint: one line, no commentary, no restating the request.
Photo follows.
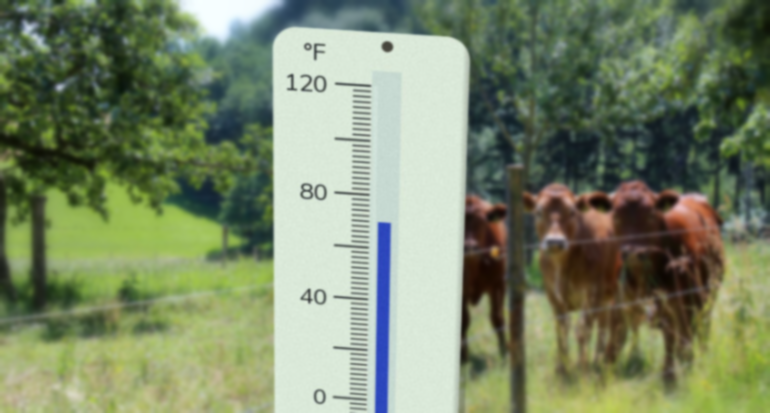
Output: 70 °F
